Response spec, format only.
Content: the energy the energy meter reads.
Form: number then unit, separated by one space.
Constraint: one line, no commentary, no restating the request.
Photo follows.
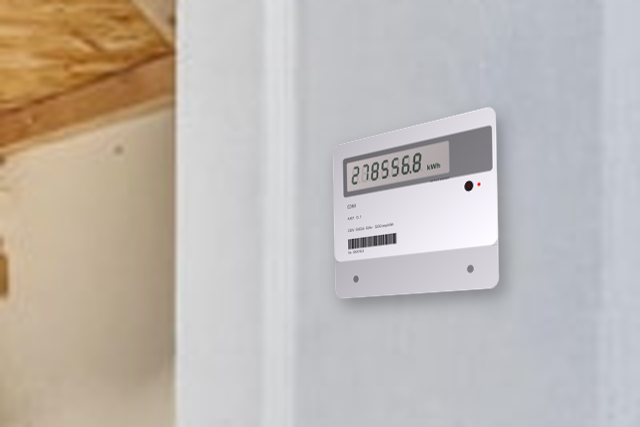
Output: 278556.8 kWh
